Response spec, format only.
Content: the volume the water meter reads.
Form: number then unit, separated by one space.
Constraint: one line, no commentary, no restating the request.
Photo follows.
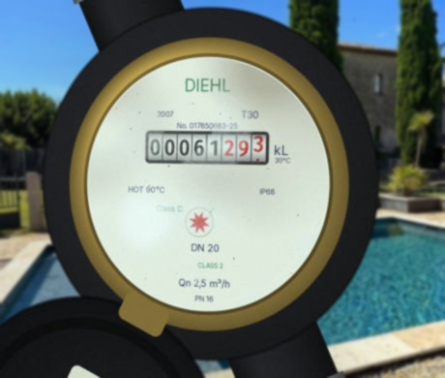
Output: 61.293 kL
